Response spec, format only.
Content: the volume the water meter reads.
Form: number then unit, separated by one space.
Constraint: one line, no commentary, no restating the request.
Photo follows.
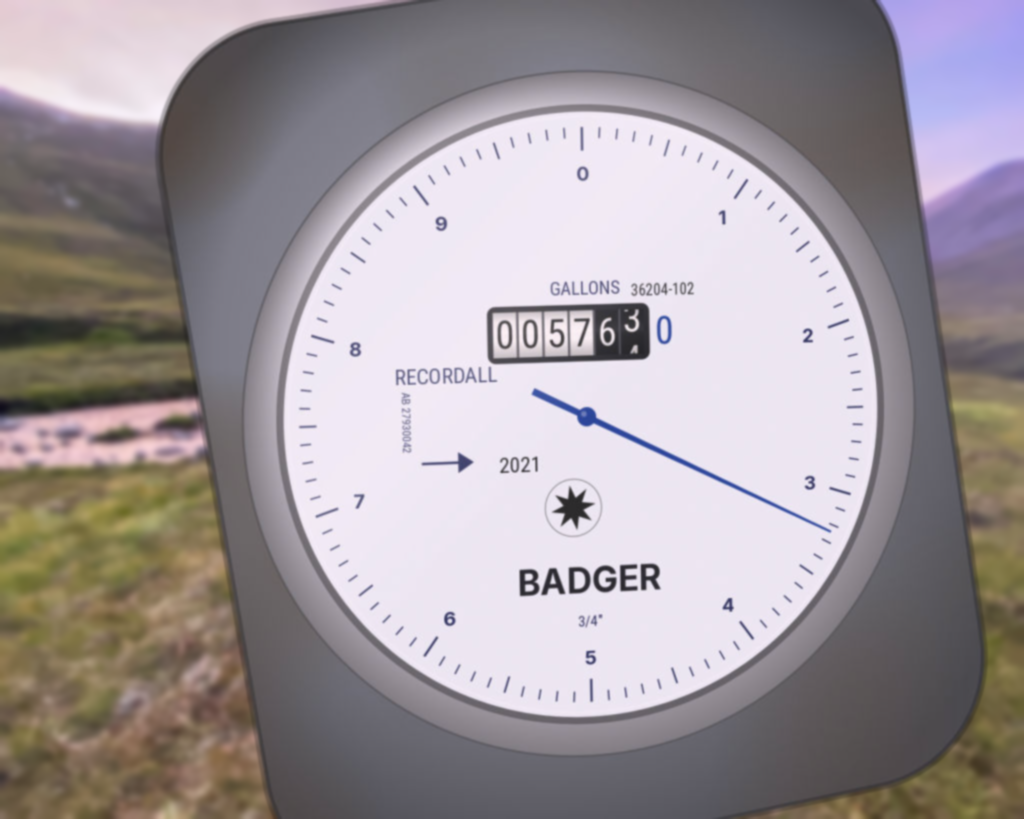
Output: 57633.2 gal
